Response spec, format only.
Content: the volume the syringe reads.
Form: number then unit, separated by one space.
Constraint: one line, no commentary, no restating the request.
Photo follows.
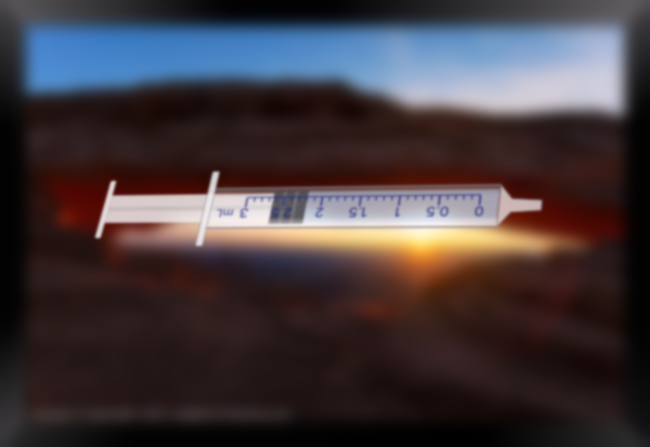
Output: 2.2 mL
